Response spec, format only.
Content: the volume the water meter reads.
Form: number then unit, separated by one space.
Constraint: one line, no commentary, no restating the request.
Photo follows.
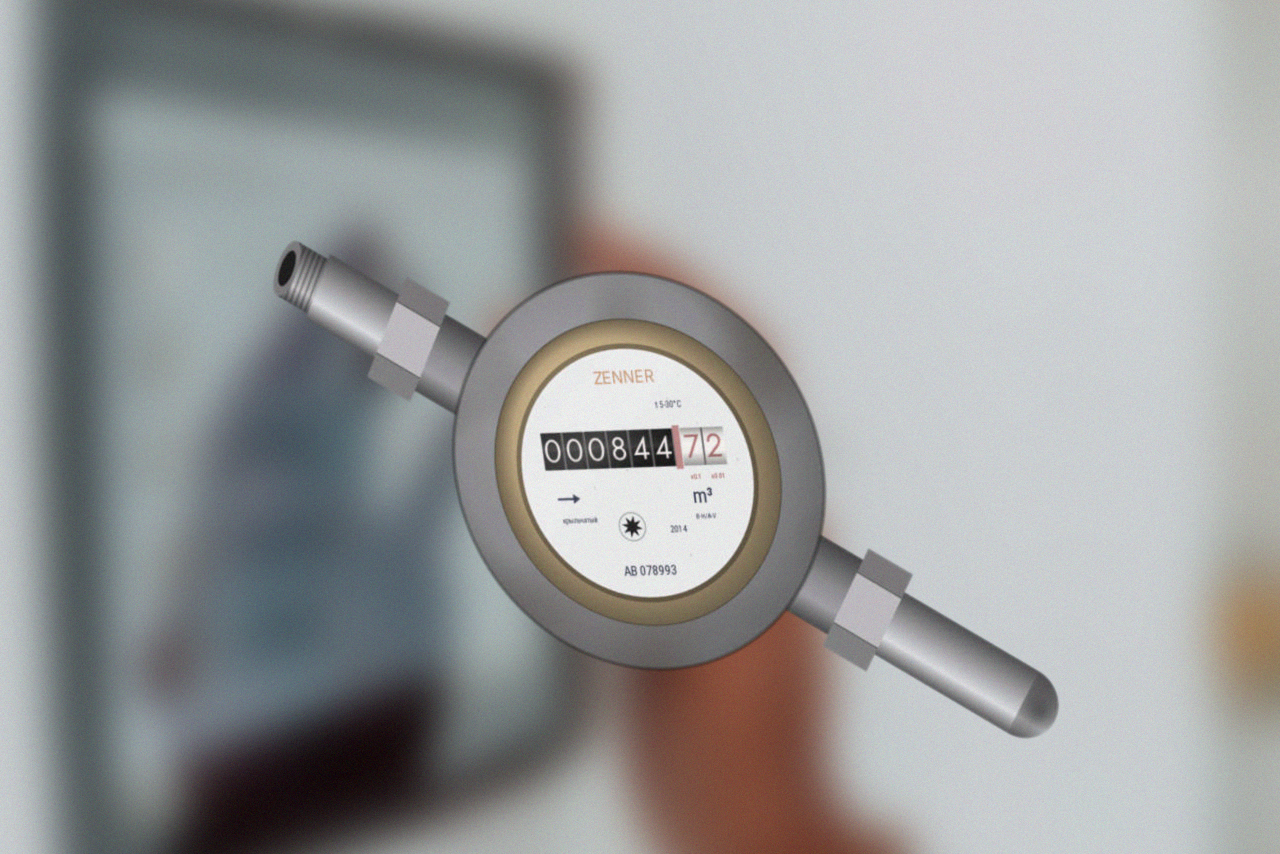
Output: 844.72 m³
